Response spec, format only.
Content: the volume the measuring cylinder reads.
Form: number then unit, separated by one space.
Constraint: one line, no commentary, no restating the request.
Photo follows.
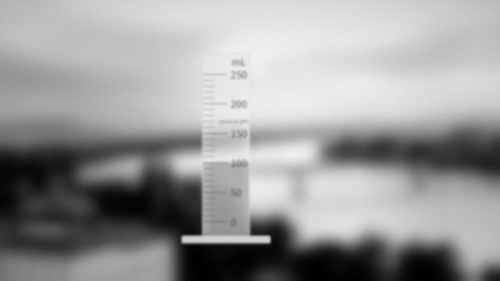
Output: 100 mL
